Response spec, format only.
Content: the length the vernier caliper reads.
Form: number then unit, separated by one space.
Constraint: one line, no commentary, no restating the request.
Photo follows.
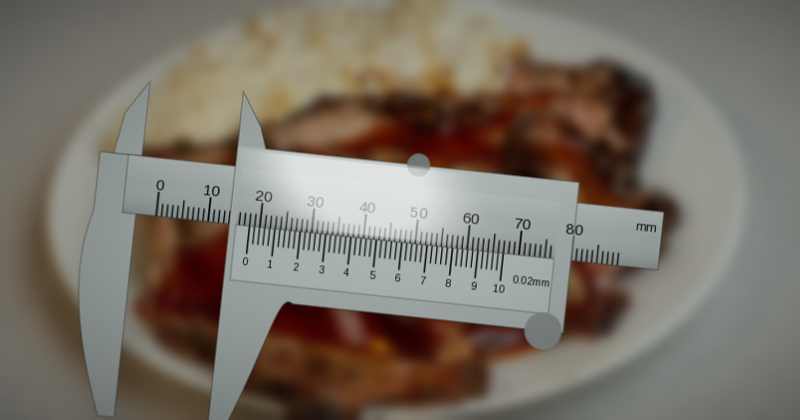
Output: 18.0 mm
